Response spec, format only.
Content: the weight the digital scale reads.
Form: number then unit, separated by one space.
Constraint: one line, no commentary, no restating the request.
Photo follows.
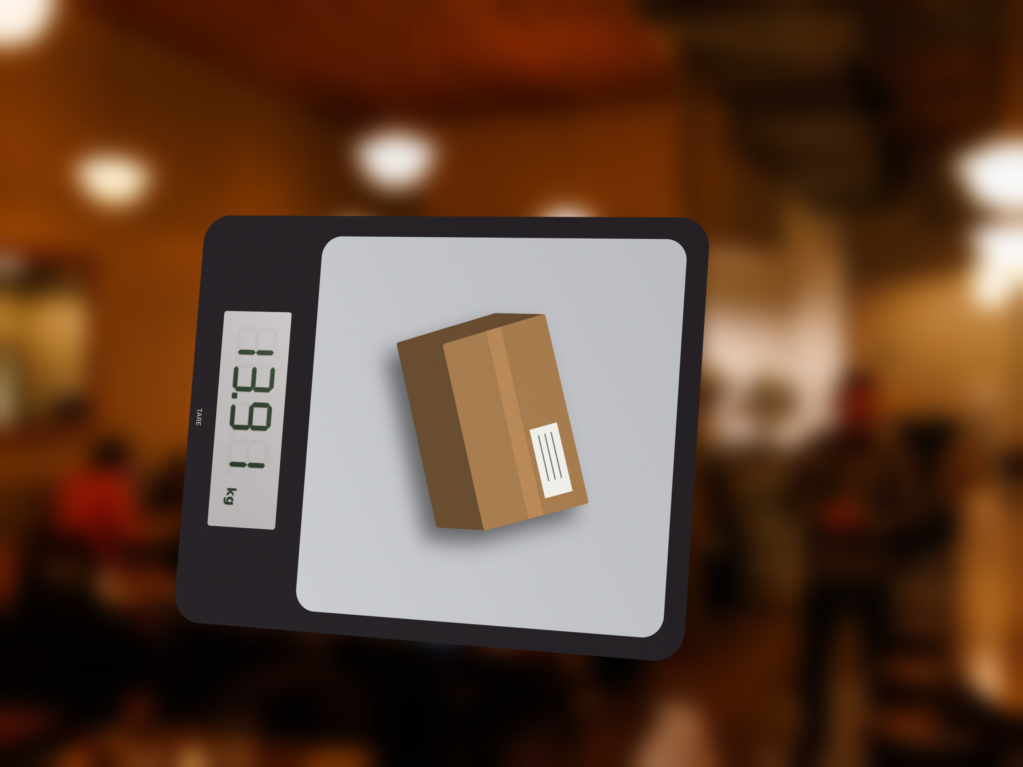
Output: 13.91 kg
